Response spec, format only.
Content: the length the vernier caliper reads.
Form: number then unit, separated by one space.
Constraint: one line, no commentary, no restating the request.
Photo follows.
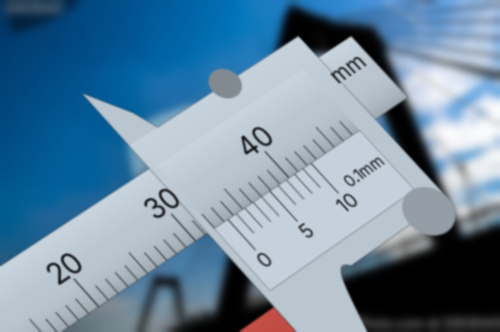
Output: 33.4 mm
